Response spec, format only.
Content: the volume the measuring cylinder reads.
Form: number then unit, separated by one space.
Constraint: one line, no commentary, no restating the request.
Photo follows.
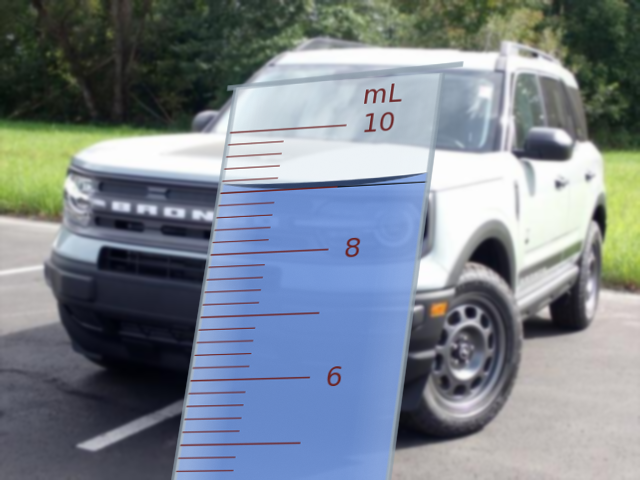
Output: 9 mL
